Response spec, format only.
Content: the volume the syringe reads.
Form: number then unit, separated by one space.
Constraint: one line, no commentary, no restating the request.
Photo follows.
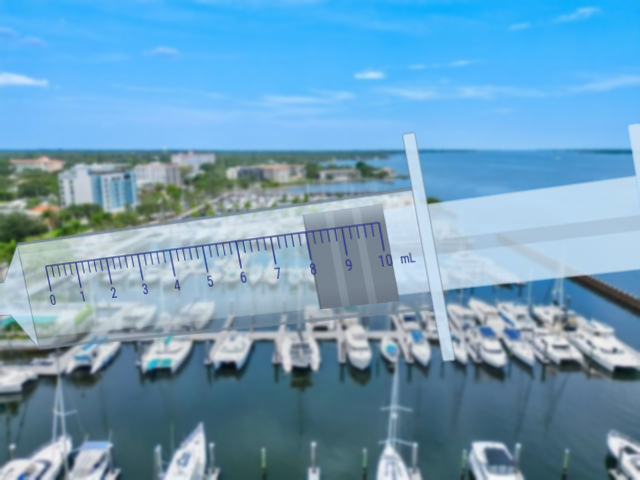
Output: 8 mL
